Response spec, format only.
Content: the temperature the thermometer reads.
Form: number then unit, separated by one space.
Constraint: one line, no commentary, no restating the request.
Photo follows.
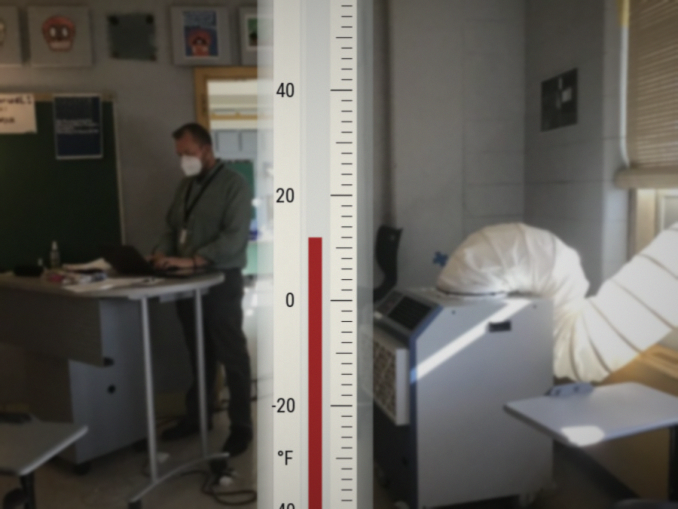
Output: 12 °F
